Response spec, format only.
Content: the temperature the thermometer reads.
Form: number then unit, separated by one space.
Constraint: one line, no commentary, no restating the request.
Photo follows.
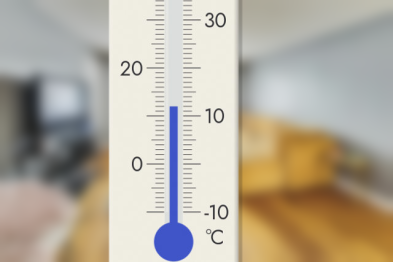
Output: 12 °C
